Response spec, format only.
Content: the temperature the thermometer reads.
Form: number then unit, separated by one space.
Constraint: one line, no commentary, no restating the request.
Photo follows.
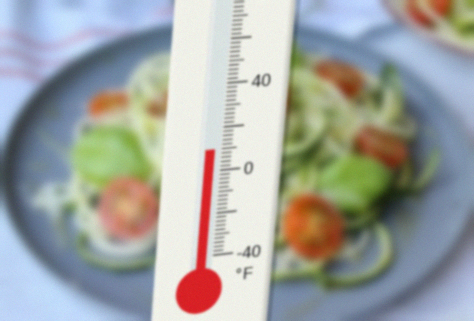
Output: 10 °F
